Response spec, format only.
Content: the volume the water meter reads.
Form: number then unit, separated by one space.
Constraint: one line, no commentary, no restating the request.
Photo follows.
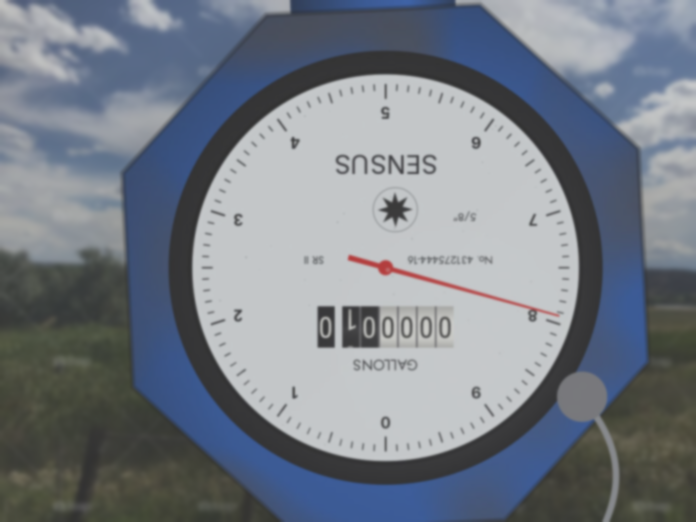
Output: 7.9 gal
